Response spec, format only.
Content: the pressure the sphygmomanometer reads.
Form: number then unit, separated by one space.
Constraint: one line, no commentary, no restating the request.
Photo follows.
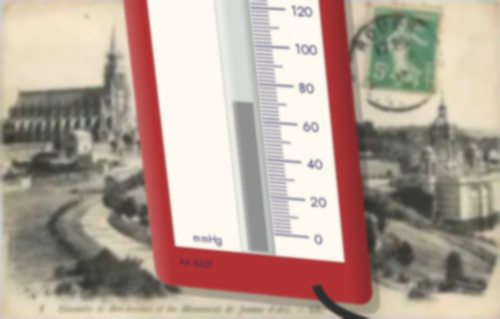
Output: 70 mmHg
